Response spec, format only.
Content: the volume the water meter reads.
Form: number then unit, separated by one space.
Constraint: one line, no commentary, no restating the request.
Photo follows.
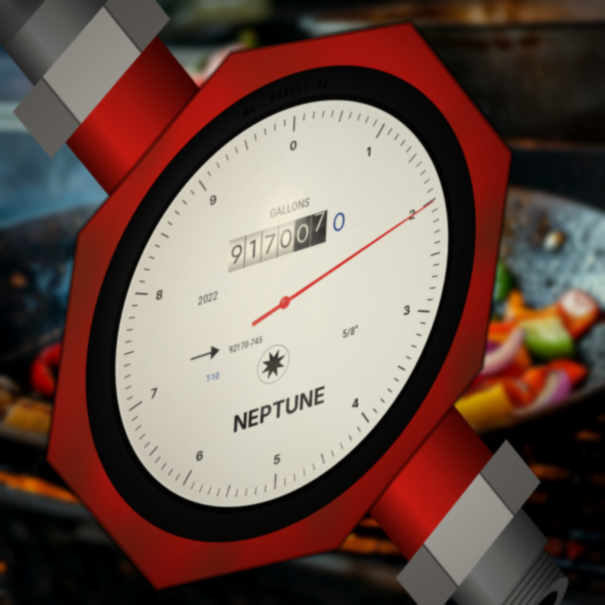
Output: 9170072.0 gal
